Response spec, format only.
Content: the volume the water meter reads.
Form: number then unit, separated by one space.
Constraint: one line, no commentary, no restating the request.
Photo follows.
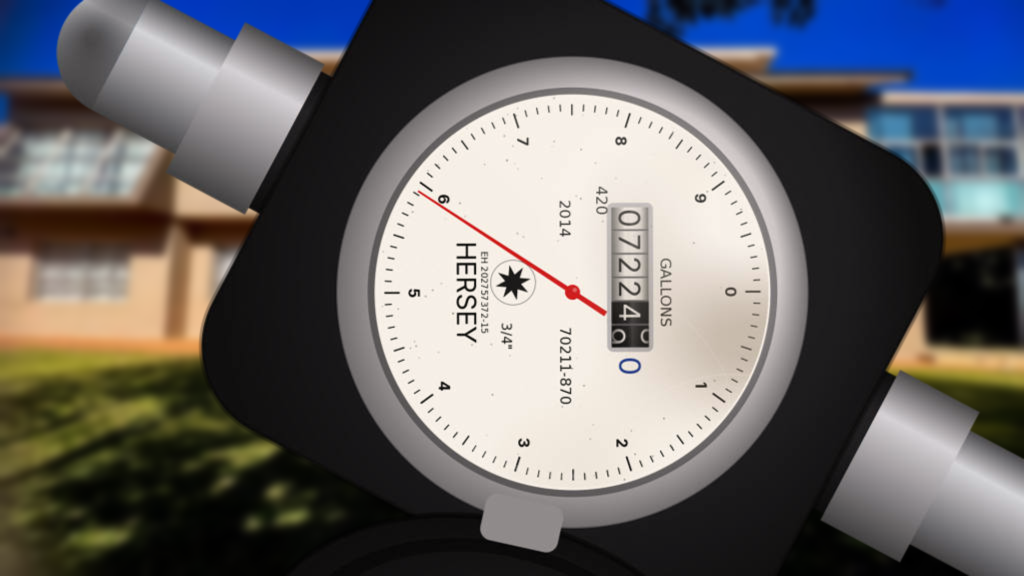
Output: 722485.9 gal
